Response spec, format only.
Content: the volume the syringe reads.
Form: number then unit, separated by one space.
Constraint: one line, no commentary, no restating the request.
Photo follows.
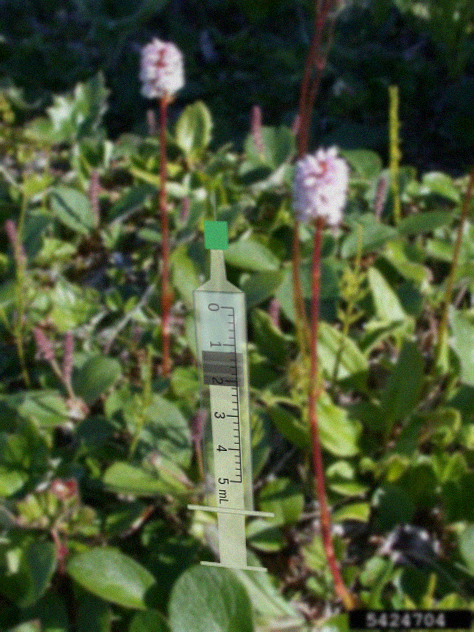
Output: 1.2 mL
